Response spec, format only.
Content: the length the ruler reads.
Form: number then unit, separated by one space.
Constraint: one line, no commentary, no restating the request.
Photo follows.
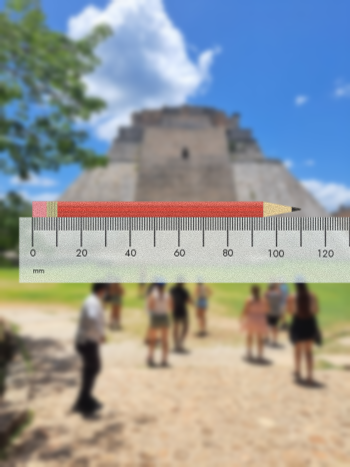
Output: 110 mm
